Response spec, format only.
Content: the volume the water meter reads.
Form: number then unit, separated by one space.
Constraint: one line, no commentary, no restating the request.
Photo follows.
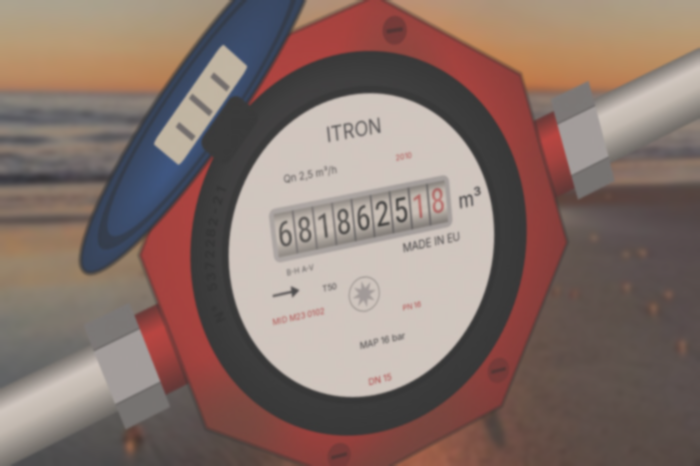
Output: 6818625.18 m³
